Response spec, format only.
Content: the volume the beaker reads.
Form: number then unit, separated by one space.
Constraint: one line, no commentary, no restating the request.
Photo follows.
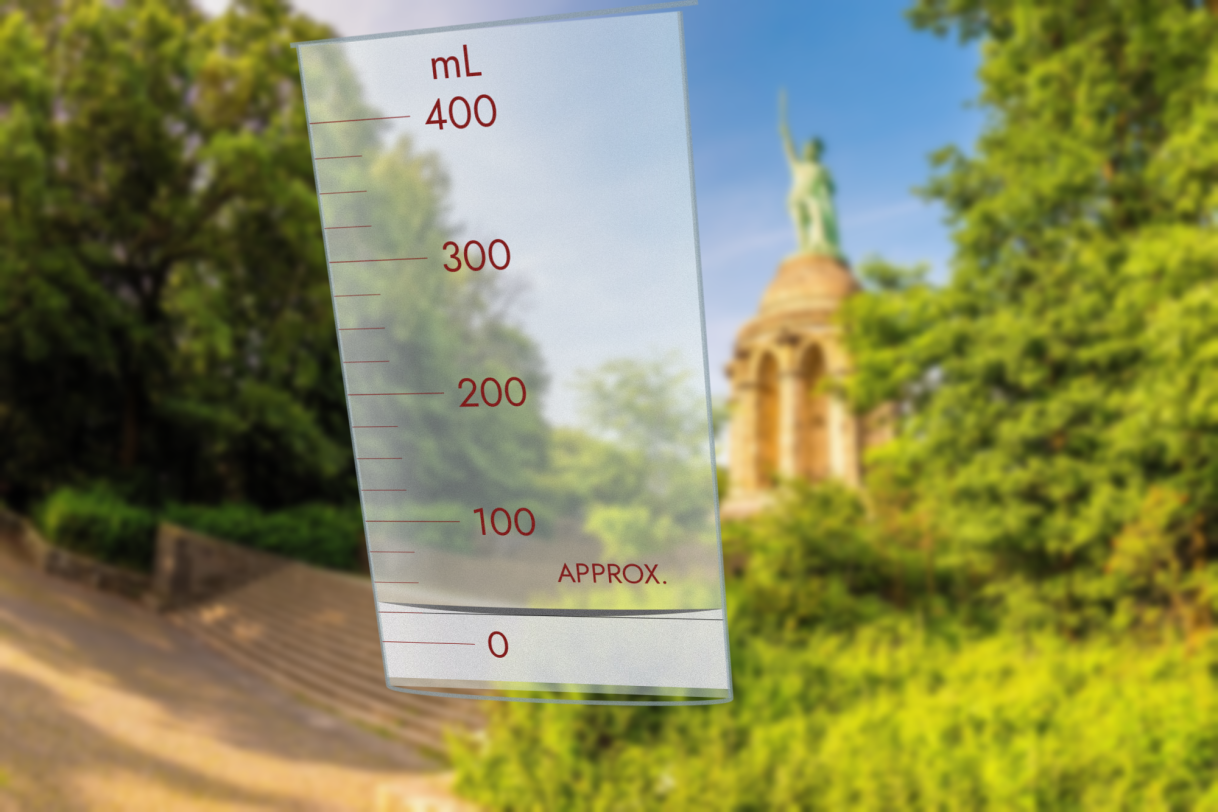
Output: 25 mL
